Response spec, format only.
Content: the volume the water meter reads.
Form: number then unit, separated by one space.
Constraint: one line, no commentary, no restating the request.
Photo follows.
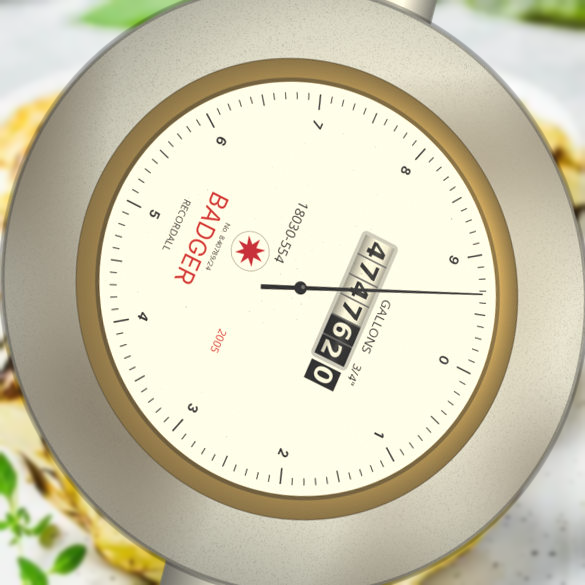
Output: 4747619.3 gal
